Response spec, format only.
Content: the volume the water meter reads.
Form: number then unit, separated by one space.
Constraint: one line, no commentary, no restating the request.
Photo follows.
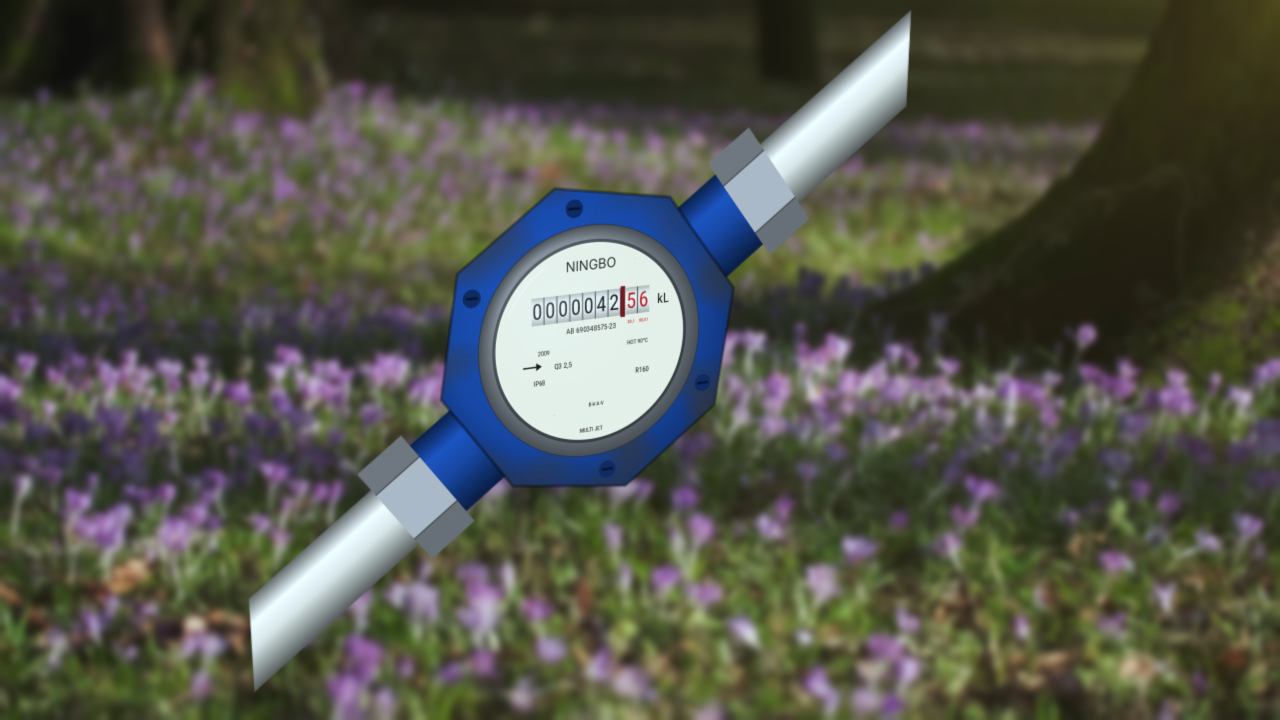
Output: 42.56 kL
